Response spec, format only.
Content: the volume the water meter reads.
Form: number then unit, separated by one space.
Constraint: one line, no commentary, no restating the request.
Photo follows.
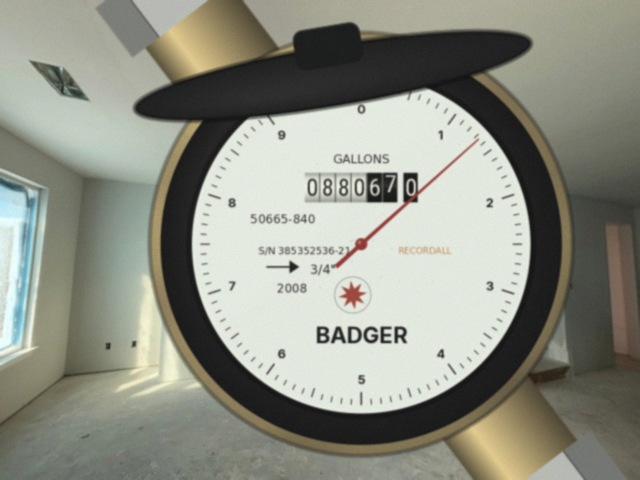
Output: 880671.3 gal
